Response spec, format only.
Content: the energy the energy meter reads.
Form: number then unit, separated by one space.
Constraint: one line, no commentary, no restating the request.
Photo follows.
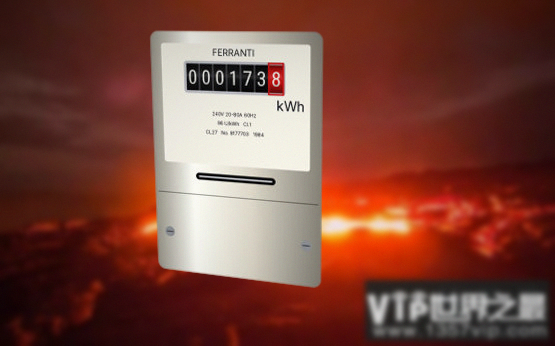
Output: 173.8 kWh
